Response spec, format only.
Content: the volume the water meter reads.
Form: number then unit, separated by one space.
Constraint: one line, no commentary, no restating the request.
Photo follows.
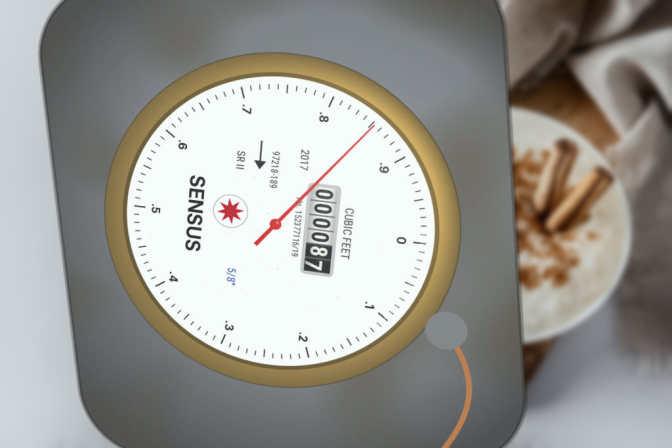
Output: 86.85 ft³
